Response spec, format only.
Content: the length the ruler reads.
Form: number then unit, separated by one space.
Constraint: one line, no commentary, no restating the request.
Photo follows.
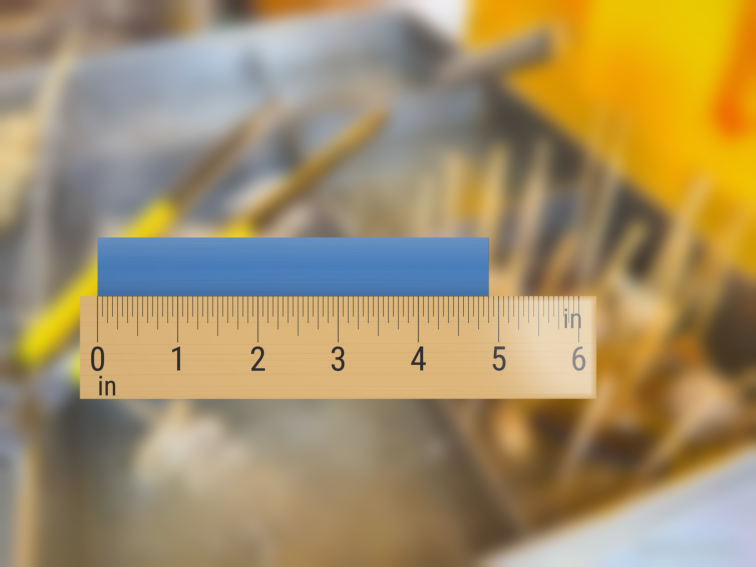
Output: 4.875 in
